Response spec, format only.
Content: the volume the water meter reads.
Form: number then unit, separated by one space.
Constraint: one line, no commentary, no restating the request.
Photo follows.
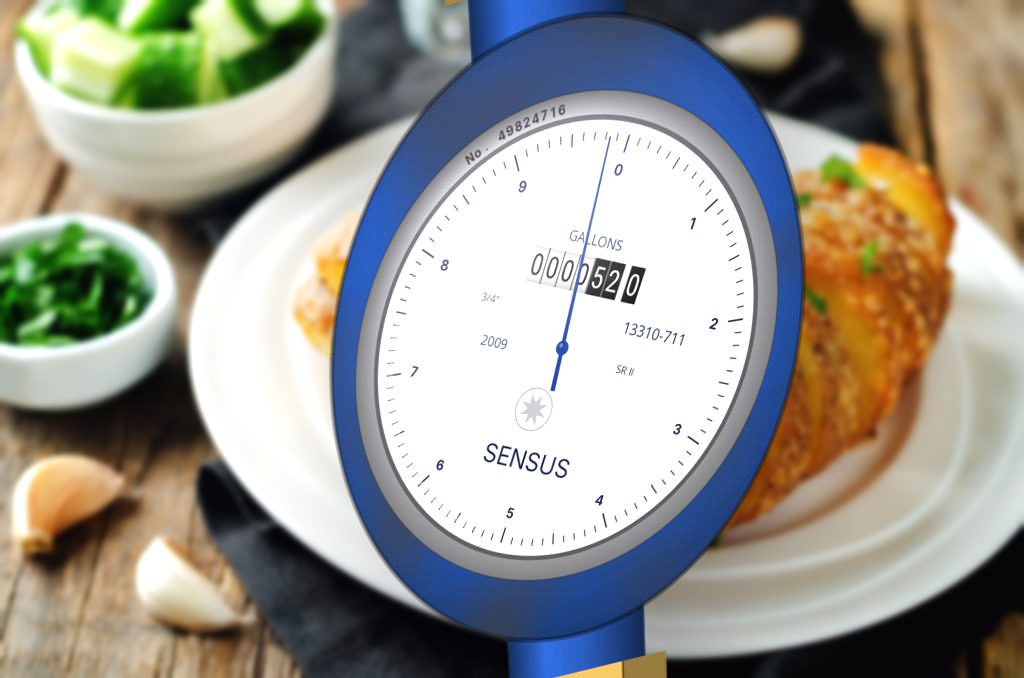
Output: 519.8 gal
